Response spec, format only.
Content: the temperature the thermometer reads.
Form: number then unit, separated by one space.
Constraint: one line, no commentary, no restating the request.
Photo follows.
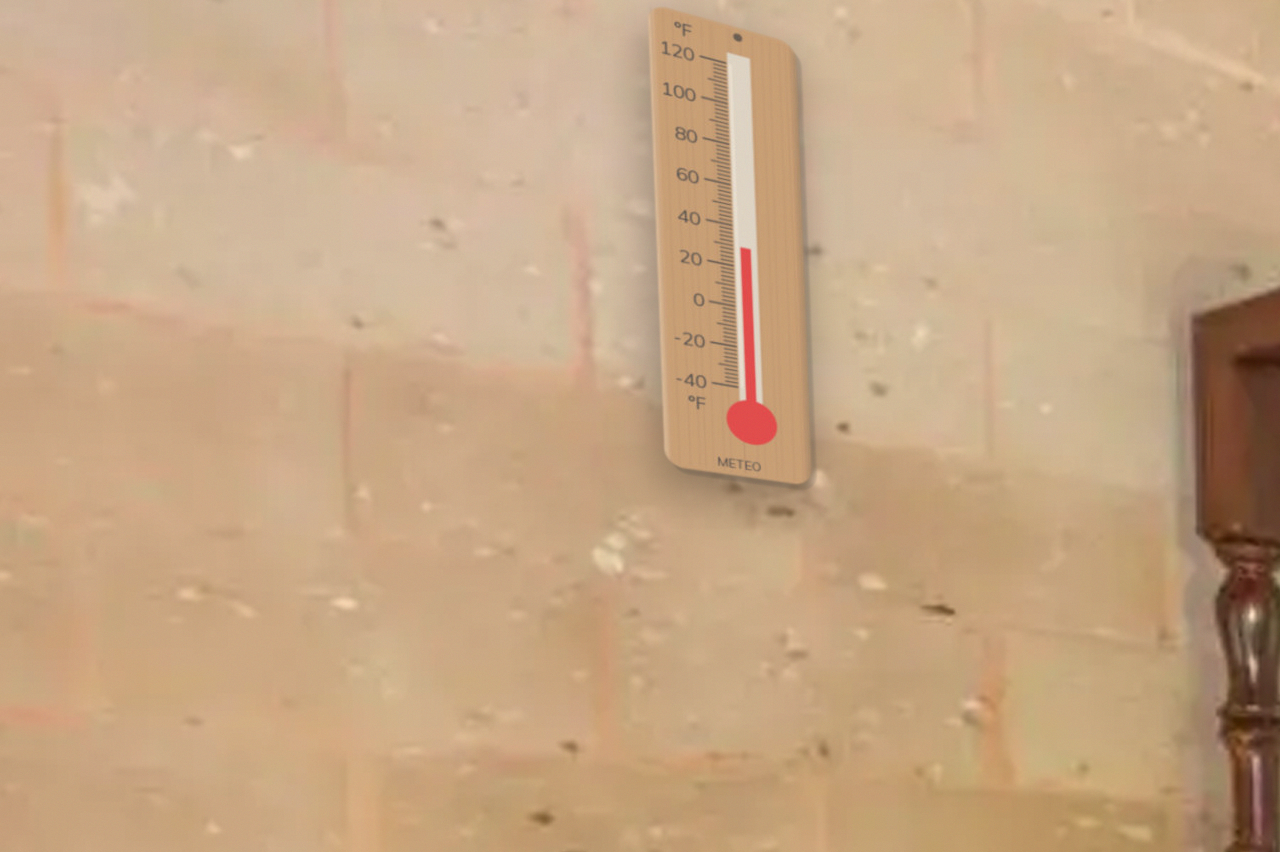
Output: 30 °F
